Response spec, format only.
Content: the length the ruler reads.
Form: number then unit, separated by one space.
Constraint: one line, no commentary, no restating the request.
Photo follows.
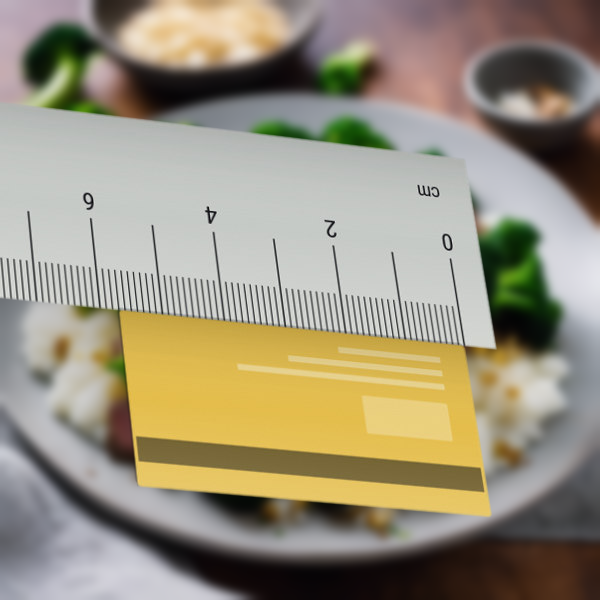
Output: 5.7 cm
